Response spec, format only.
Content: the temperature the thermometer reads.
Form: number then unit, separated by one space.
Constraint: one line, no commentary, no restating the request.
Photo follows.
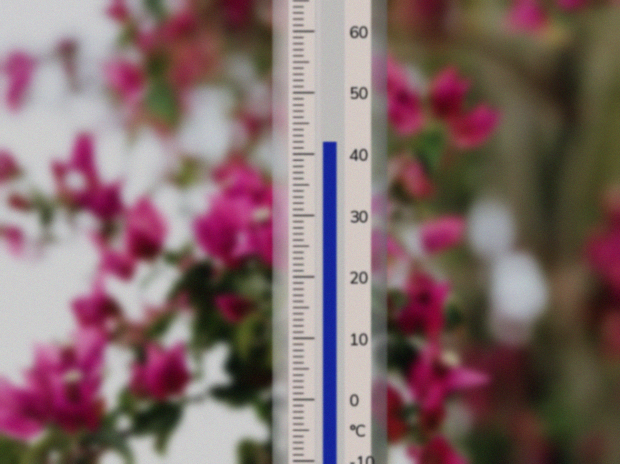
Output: 42 °C
